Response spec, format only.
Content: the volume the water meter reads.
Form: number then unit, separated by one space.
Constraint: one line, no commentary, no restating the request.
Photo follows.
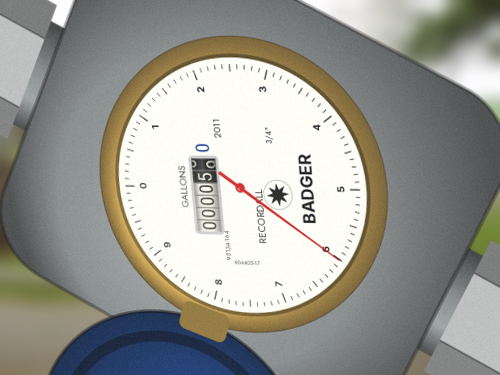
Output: 586.0 gal
